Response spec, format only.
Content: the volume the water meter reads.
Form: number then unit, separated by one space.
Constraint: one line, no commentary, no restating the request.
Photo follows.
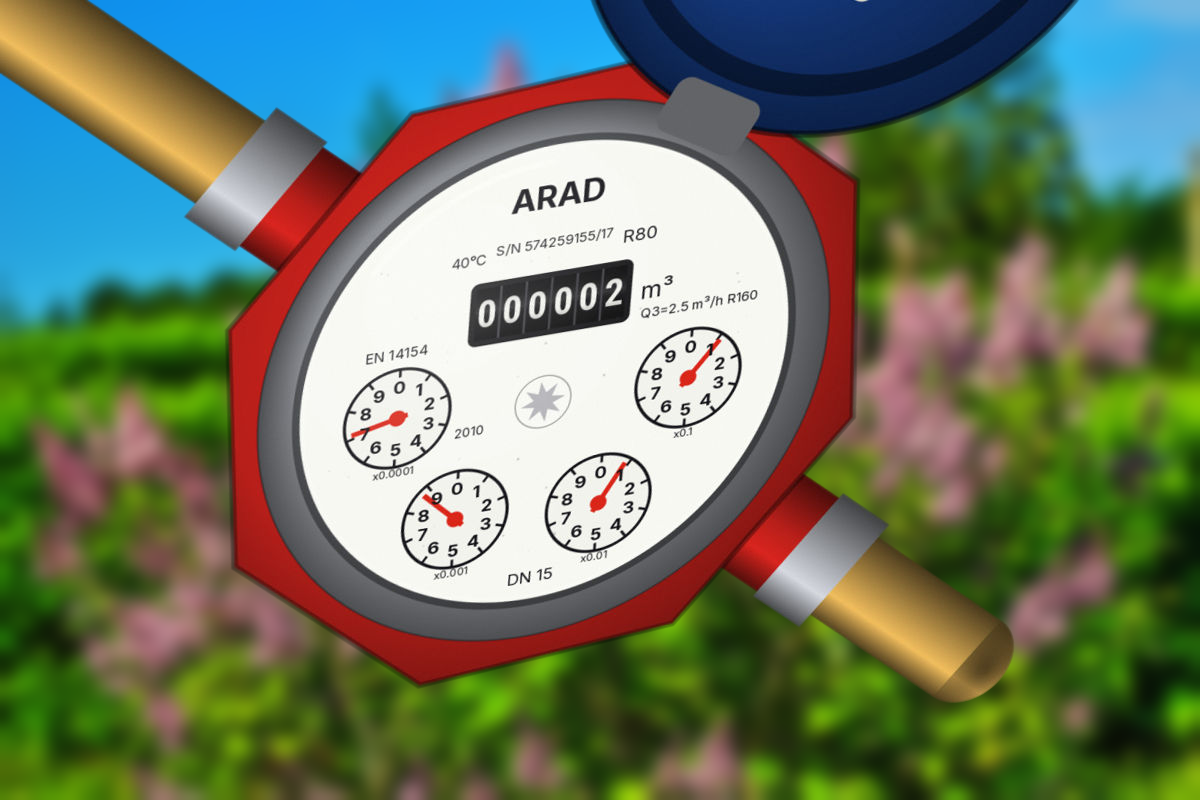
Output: 2.1087 m³
